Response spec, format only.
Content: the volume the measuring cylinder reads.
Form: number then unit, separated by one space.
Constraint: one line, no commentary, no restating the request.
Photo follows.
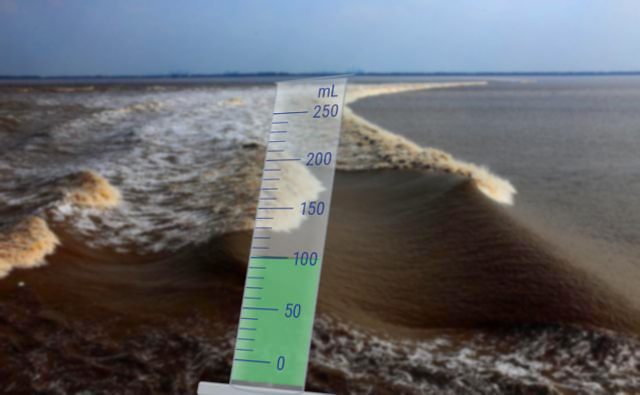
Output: 100 mL
